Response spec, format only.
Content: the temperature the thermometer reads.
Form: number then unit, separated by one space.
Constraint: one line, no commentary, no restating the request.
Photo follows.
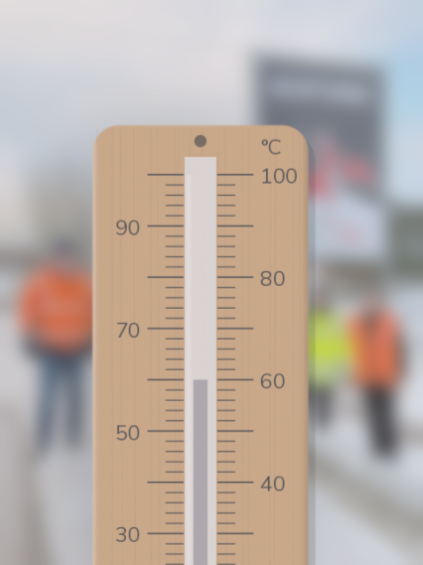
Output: 60 °C
